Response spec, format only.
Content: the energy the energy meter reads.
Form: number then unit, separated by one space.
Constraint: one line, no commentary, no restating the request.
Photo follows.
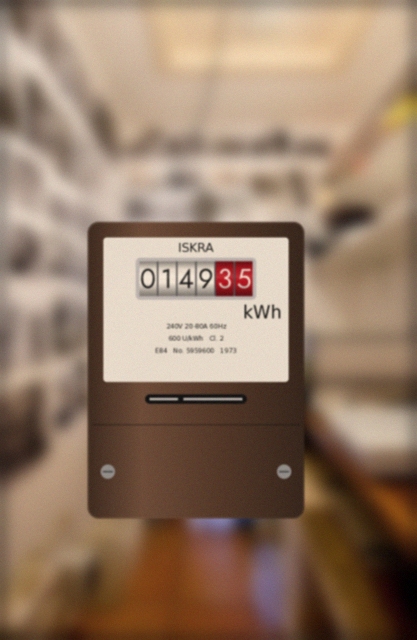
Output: 149.35 kWh
